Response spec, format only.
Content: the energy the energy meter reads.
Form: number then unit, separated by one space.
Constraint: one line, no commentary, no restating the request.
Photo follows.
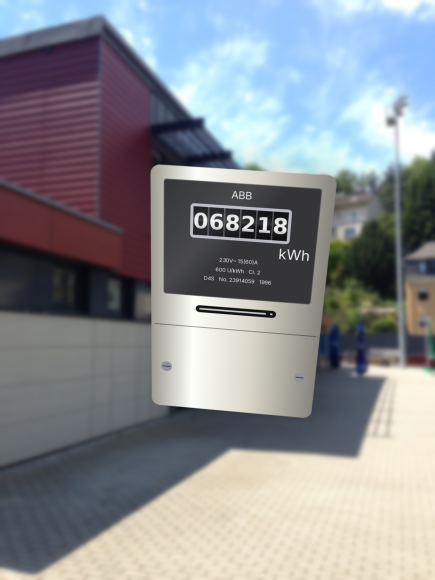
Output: 68218 kWh
